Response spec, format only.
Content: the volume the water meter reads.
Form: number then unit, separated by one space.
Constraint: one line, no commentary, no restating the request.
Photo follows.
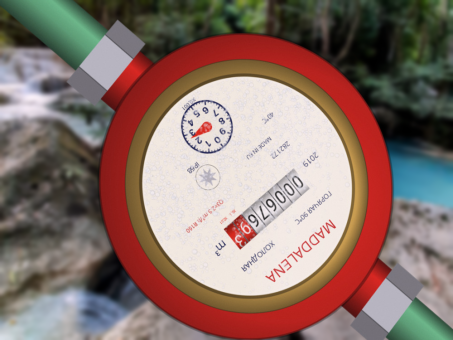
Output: 676.932 m³
